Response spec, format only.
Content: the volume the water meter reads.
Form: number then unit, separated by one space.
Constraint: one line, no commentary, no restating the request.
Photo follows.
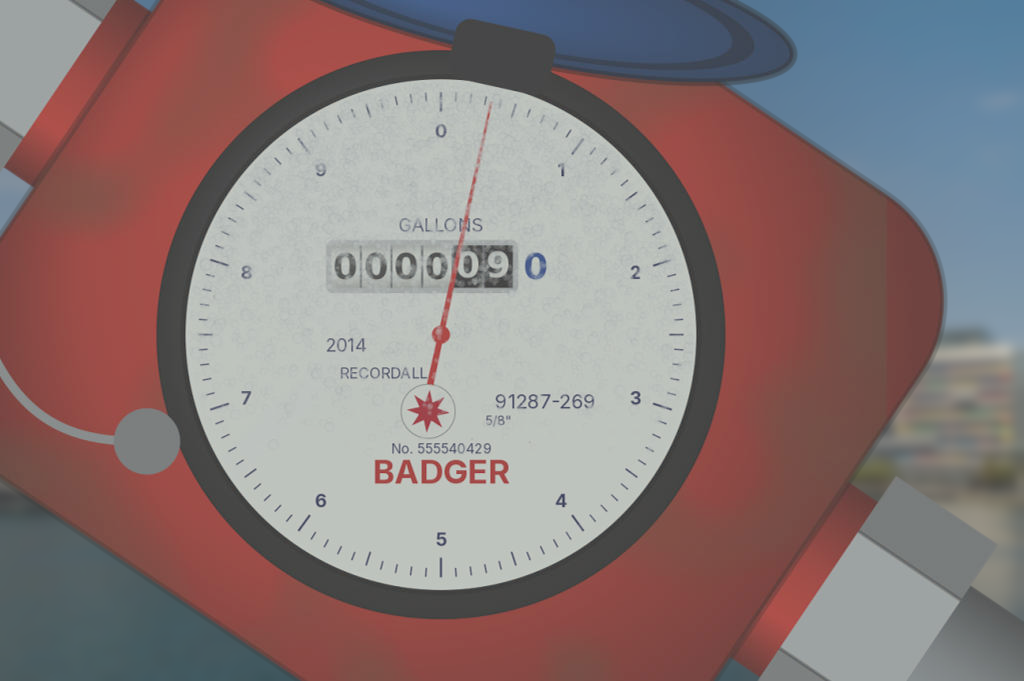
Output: 90.3 gal
